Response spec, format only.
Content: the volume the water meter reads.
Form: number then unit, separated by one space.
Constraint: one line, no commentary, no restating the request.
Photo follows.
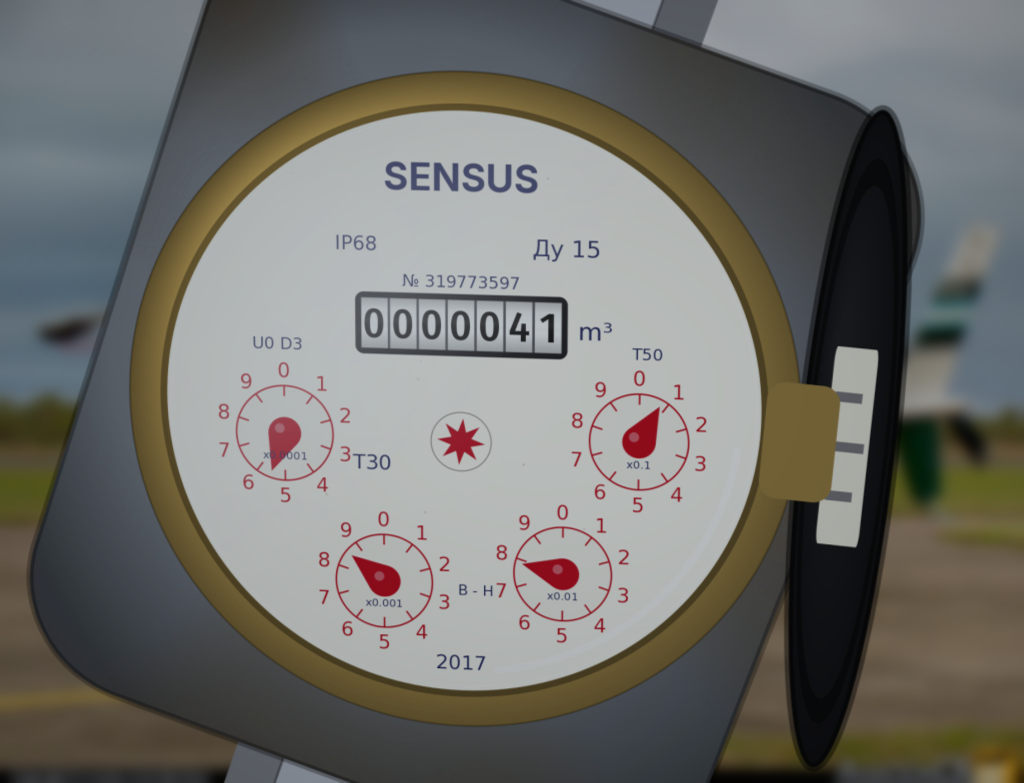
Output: 41.0785 m³
